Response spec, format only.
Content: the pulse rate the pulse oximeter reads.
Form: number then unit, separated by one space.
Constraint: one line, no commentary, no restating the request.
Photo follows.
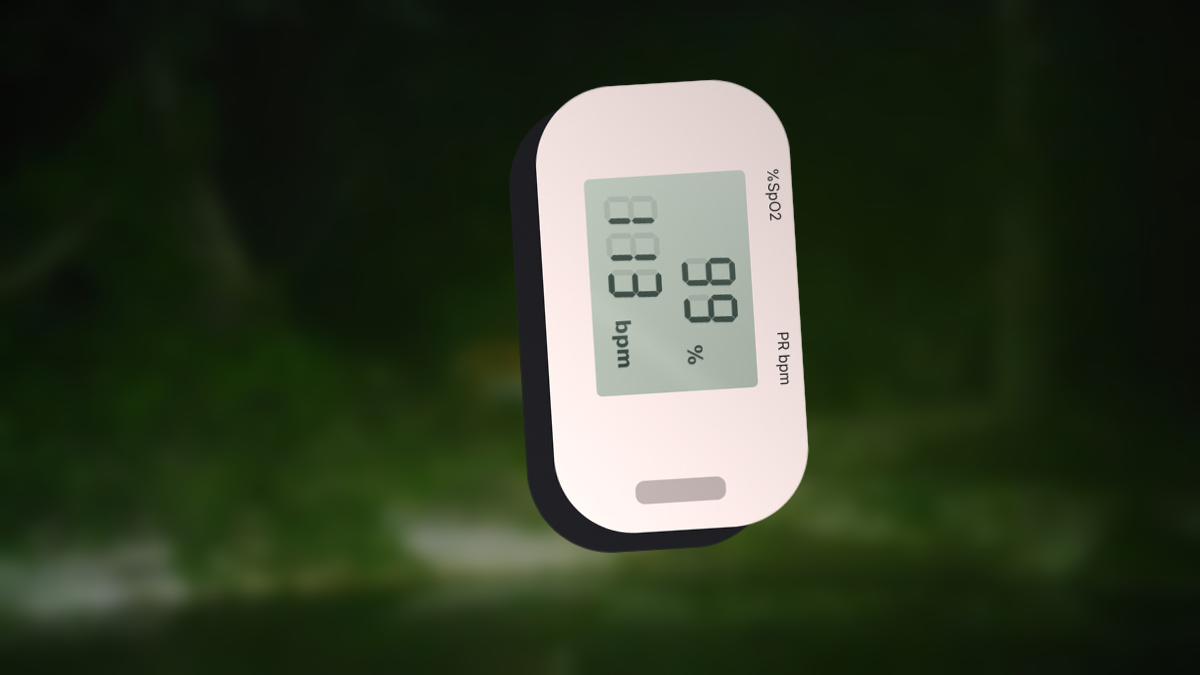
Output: 113 bpm
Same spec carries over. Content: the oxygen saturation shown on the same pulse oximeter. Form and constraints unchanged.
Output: 99 %
